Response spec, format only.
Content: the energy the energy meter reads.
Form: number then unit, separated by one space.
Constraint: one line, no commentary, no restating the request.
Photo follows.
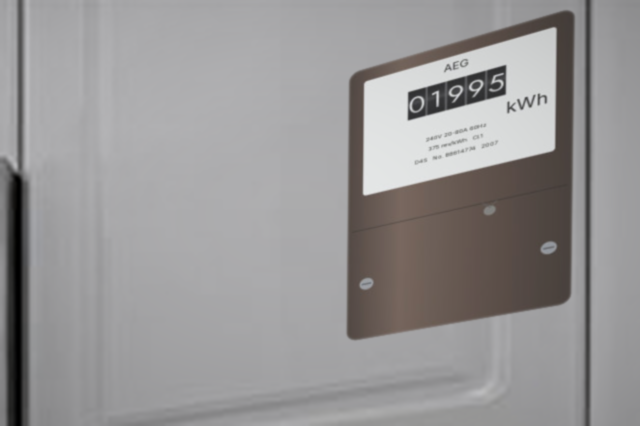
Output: 1995 kWh
